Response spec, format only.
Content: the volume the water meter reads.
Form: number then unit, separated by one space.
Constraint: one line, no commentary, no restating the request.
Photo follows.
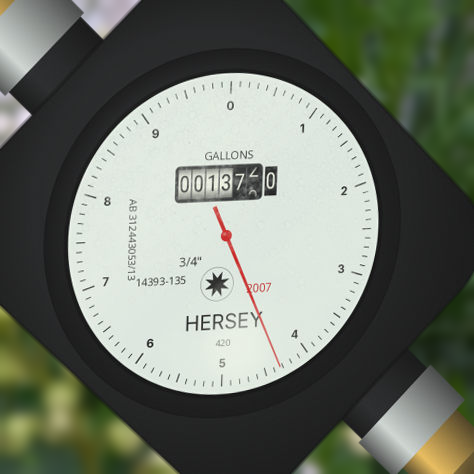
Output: 13724.3 gal
